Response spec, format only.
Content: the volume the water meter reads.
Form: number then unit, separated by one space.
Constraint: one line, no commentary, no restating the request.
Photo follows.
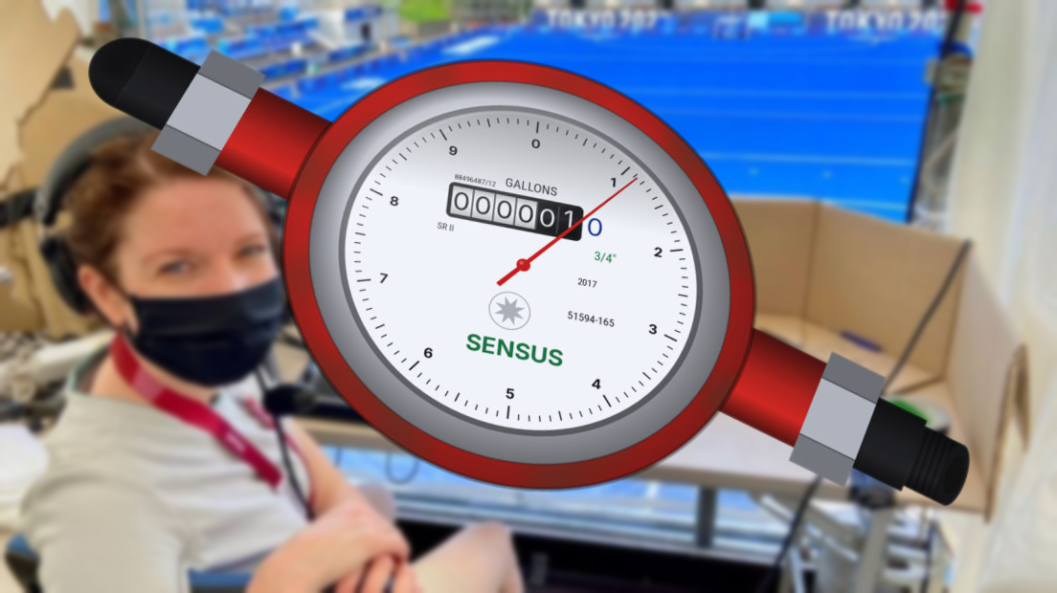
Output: 11.1 gal
